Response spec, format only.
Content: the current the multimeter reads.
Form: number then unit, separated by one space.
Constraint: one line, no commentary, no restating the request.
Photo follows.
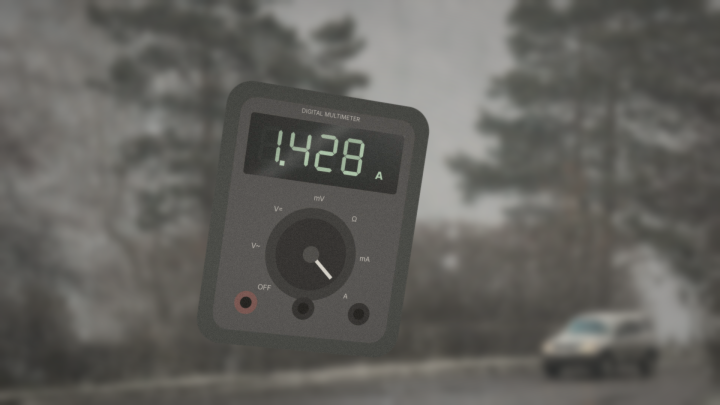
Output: 1.428 A
